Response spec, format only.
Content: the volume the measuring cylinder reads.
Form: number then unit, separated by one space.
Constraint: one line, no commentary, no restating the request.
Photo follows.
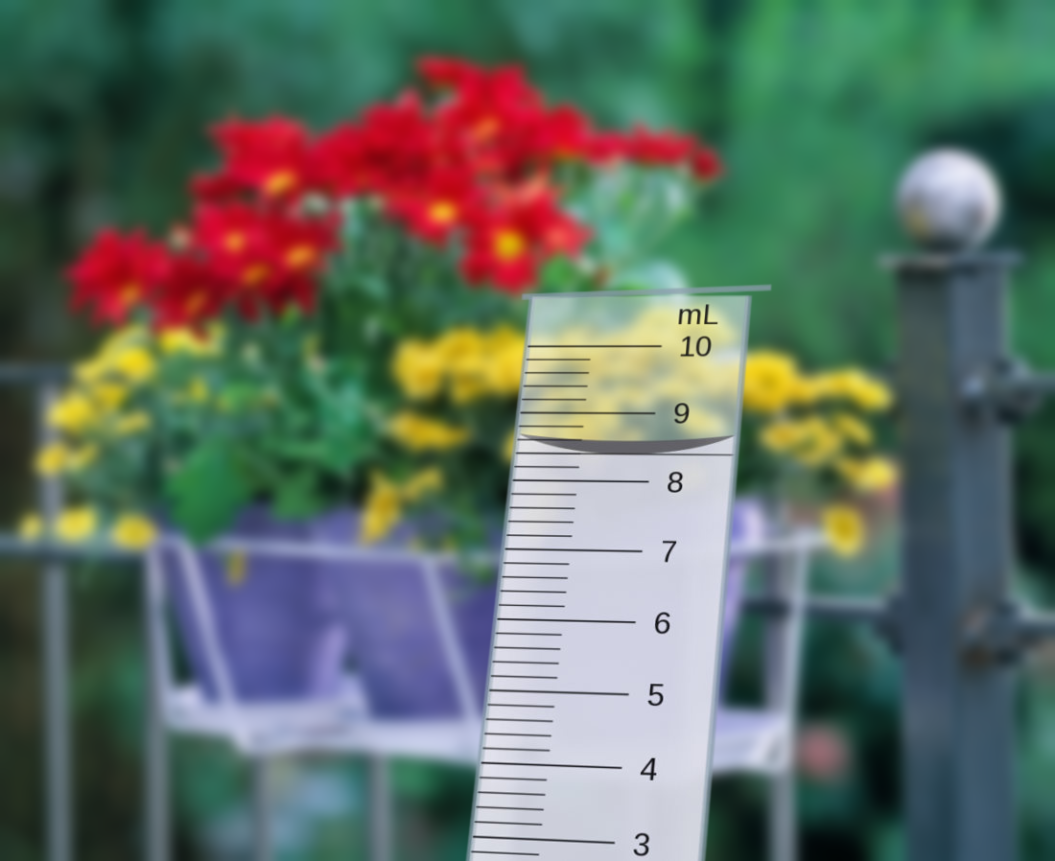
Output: 8.4 mL
